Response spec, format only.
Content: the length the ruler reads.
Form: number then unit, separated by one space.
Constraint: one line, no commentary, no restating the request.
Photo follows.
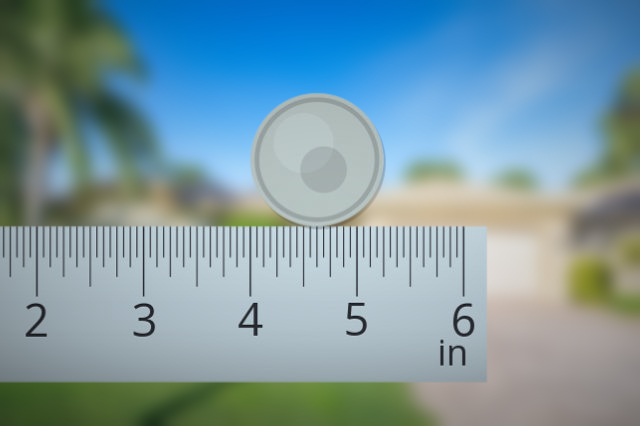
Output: 1.25 in
